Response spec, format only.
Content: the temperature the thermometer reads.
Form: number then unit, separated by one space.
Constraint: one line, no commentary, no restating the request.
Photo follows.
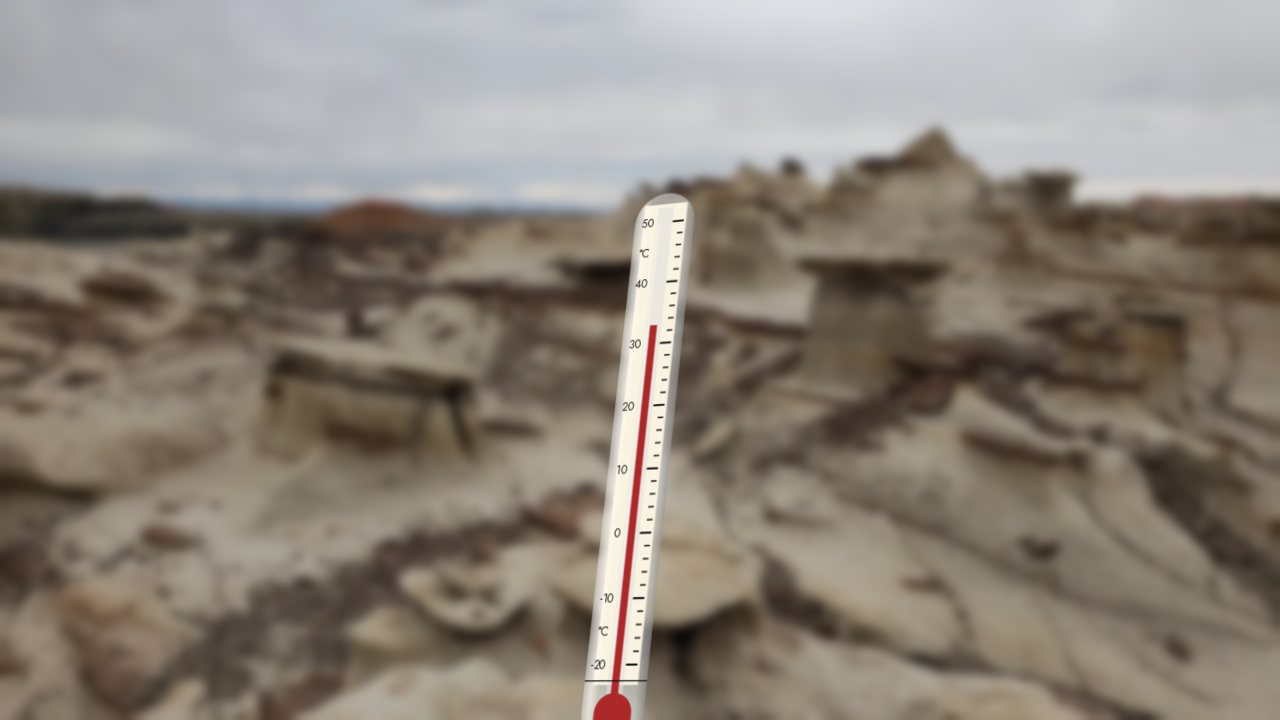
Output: 33 °C
